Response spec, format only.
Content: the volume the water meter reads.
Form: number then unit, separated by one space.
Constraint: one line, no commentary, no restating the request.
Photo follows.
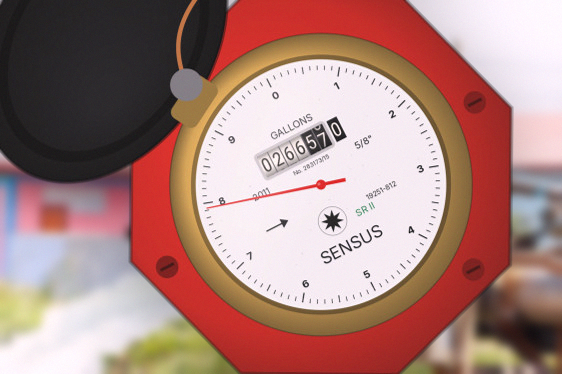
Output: 266567.9 gal
